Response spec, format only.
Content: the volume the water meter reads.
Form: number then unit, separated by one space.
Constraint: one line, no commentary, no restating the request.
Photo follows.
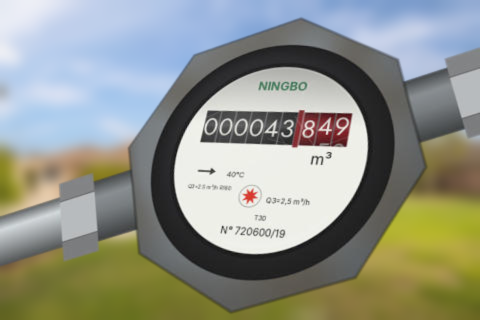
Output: 43.849 m³
